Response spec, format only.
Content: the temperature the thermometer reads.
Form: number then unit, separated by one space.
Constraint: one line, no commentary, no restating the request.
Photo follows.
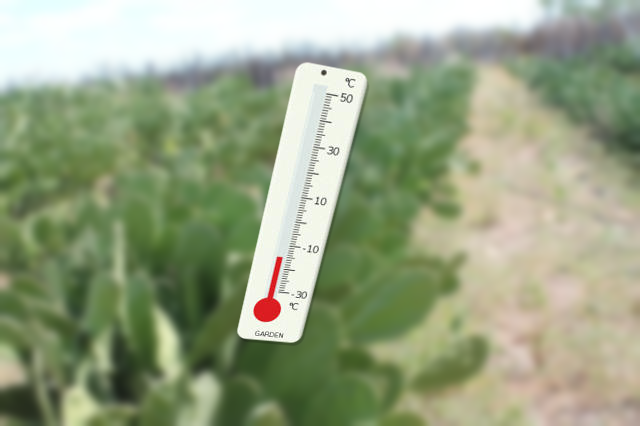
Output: -15 °C
